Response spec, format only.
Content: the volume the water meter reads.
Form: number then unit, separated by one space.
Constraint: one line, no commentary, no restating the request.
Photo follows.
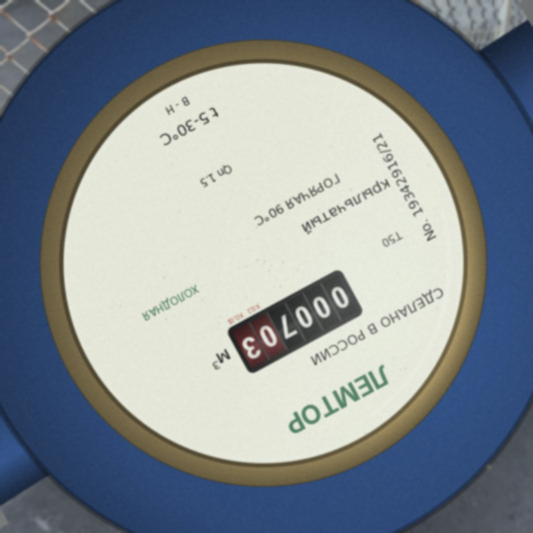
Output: 7.03 m³
